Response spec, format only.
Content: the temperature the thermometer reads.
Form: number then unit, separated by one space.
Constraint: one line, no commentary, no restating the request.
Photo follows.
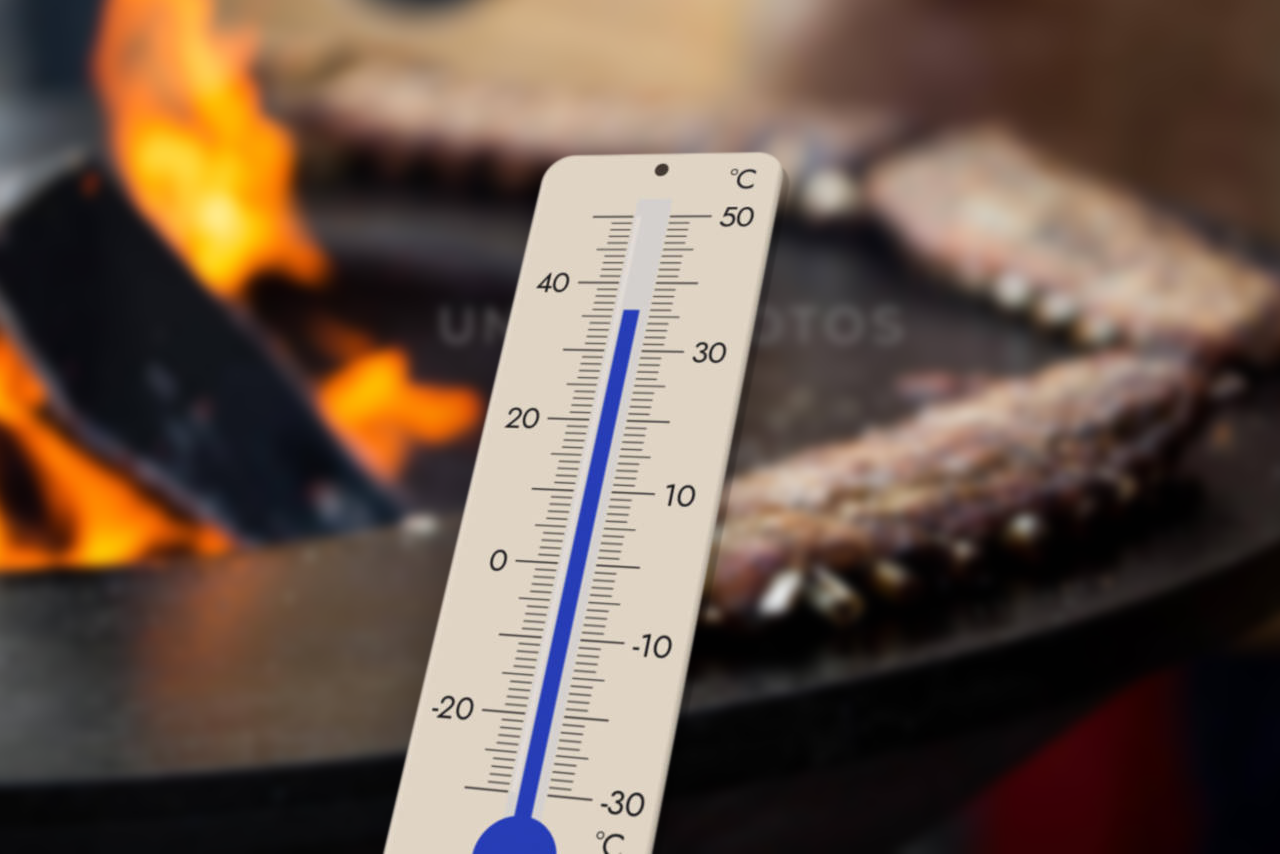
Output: 36 °C
